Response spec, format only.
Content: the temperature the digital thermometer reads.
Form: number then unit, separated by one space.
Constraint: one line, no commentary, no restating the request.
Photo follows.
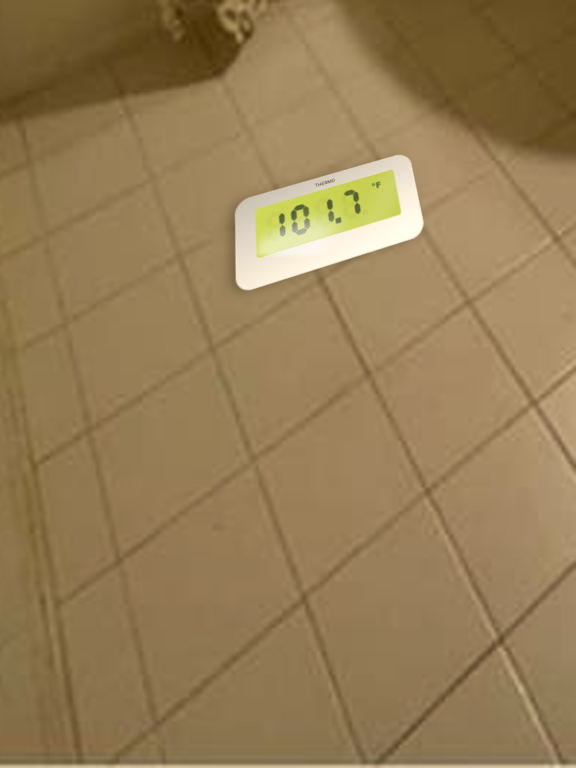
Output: 101.7 °F
